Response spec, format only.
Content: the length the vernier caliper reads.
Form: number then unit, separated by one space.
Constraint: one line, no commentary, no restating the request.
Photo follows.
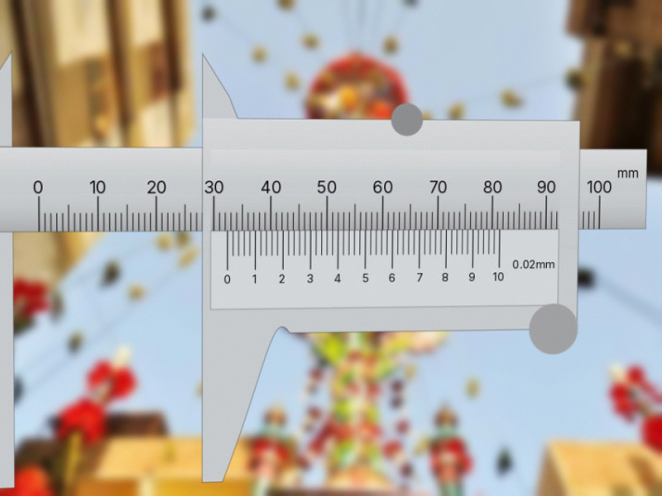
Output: 32.4 mm
